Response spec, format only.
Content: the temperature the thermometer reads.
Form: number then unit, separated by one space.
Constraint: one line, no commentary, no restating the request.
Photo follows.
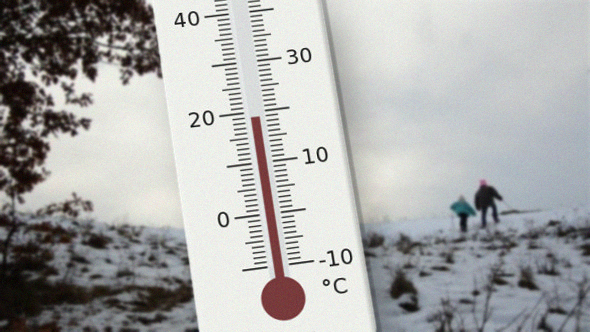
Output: 19 °C
